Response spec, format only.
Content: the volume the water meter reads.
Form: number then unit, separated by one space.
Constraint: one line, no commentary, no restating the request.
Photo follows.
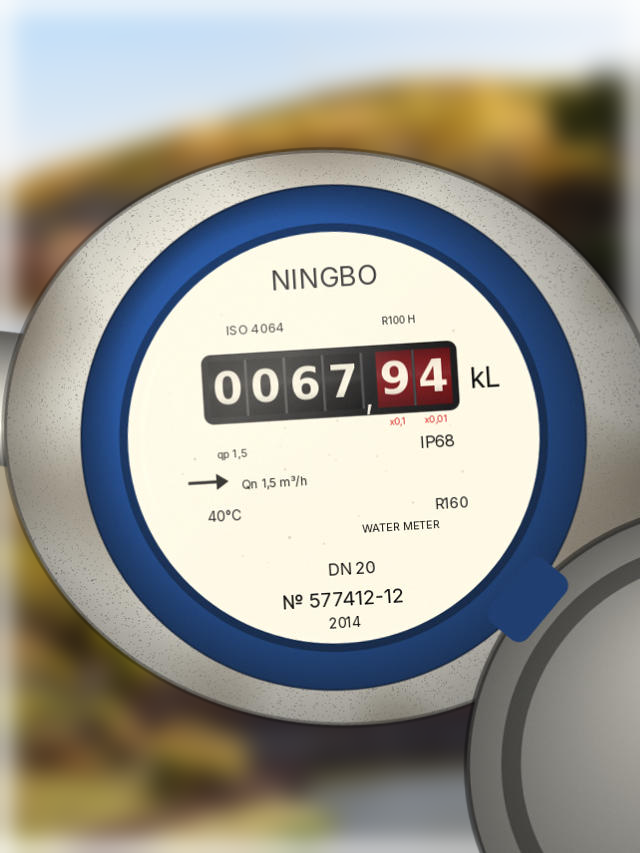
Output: 67.94 kL
